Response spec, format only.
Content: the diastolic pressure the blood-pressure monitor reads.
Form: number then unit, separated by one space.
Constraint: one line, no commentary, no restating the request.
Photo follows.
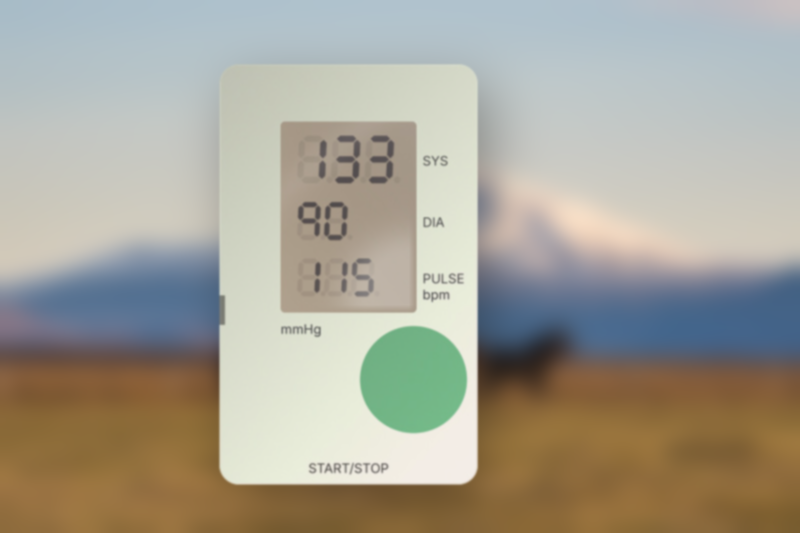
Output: 90 mmHg
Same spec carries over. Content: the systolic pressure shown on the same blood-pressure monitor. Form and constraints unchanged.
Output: 133 mmHg
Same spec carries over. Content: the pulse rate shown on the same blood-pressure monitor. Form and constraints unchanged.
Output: 115 bpm
